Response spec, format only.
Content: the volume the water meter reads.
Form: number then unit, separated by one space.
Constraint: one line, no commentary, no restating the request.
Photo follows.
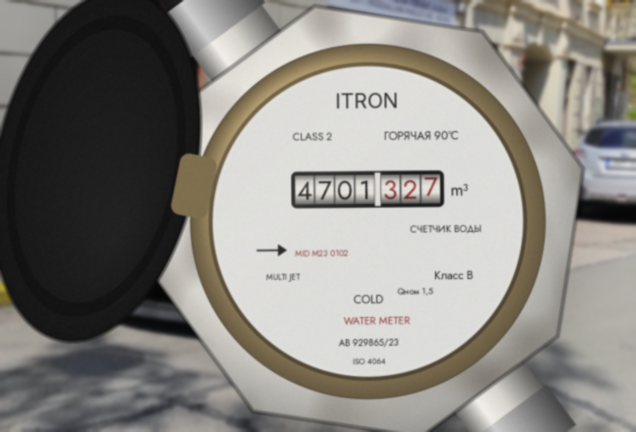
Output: 4701.327 m³
